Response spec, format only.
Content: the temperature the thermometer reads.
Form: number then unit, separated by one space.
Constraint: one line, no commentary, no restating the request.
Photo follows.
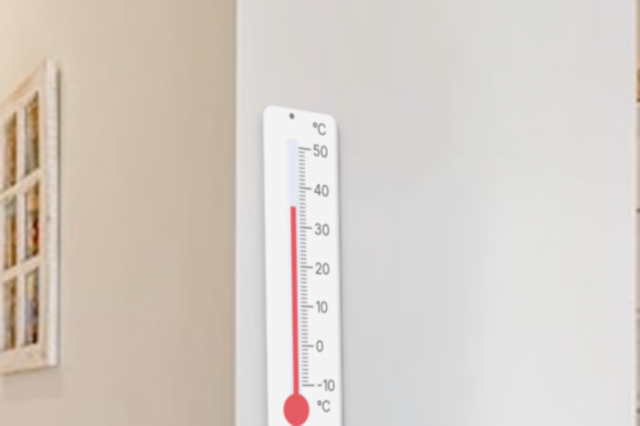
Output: 35 °C
